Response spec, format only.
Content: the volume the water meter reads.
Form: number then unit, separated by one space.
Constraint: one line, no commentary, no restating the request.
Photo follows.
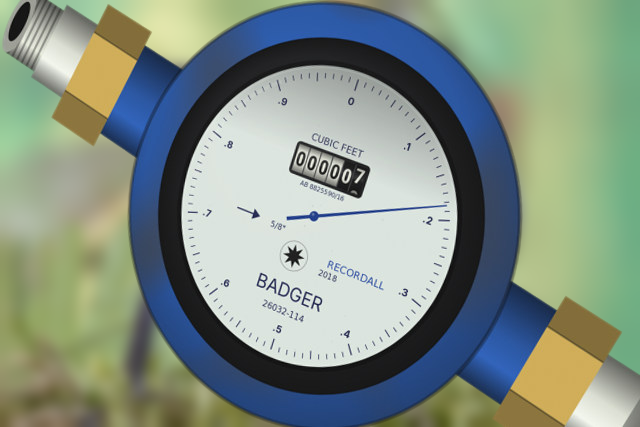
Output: 7.18 ft³
